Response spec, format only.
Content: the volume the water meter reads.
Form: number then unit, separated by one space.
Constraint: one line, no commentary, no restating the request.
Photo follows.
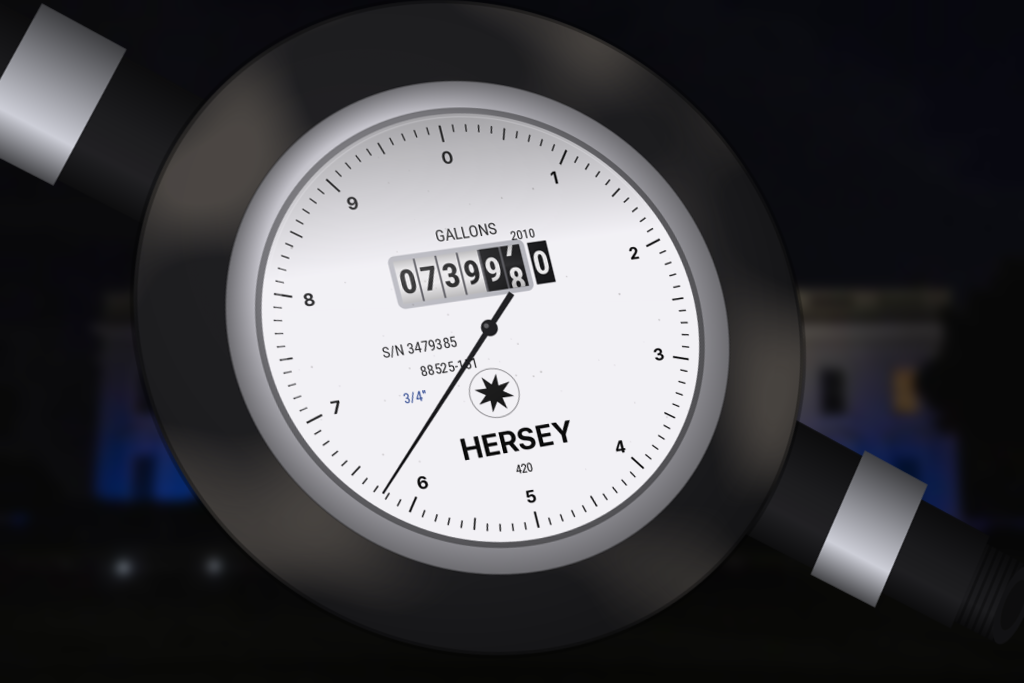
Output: 739976.2 gal
